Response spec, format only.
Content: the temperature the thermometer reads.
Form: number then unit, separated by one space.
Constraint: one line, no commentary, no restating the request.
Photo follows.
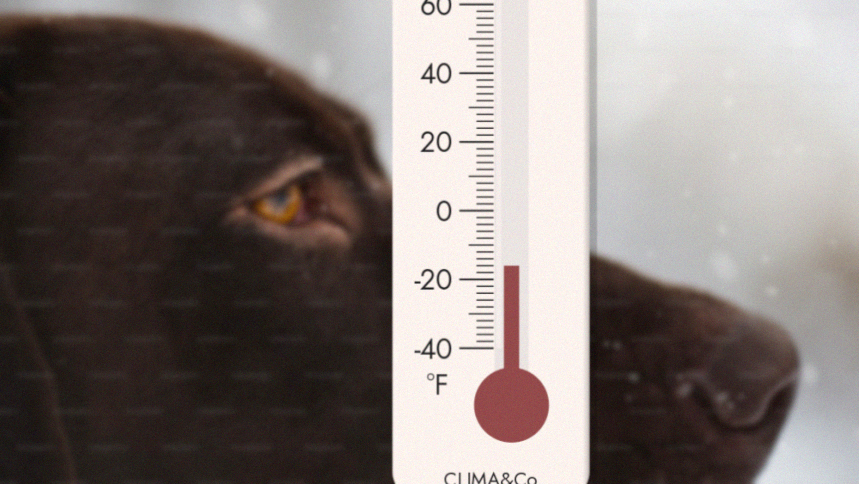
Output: -16 °F
